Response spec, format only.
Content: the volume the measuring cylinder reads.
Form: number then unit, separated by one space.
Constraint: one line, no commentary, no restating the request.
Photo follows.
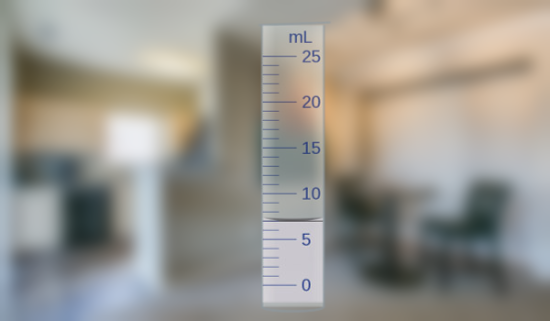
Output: 7 mL
